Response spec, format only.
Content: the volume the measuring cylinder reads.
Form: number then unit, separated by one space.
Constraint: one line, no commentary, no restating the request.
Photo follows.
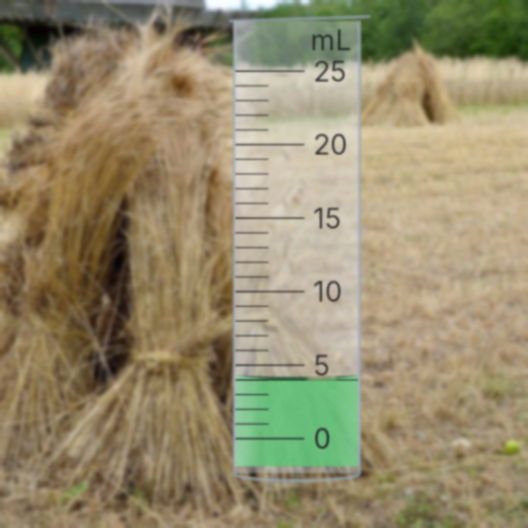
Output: 4 mL
